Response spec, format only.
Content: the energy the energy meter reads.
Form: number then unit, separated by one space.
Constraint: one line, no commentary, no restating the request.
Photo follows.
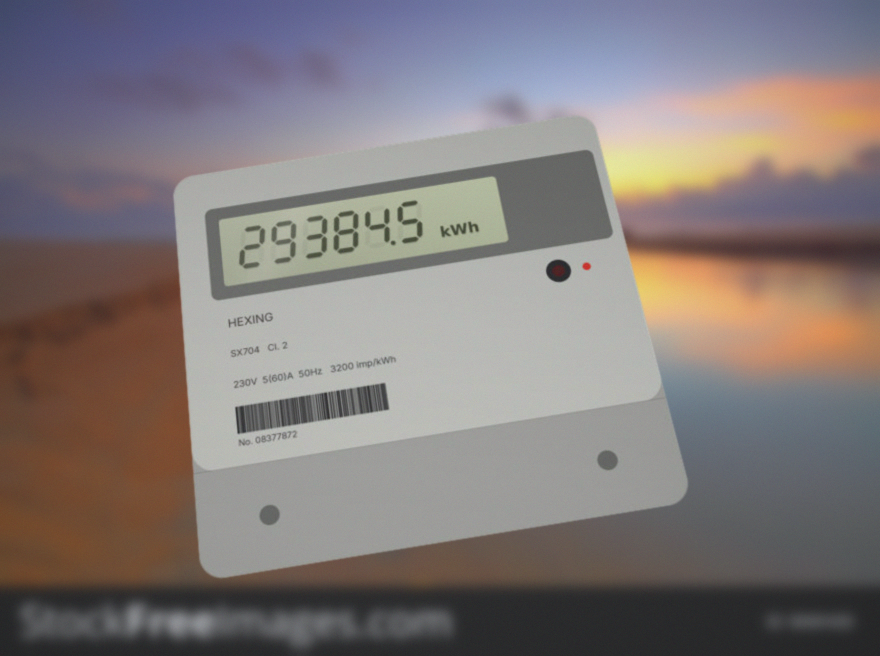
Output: 29384.5 kWh
